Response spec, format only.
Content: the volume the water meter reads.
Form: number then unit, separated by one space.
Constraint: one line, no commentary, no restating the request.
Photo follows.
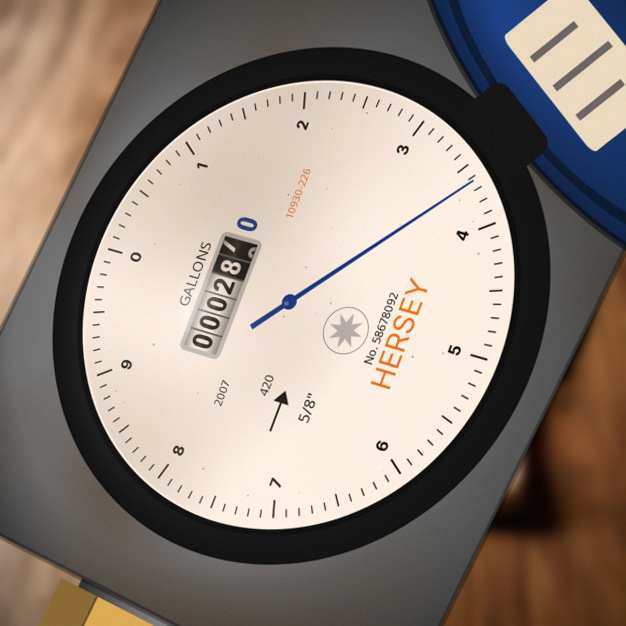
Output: 2873.6 gal
